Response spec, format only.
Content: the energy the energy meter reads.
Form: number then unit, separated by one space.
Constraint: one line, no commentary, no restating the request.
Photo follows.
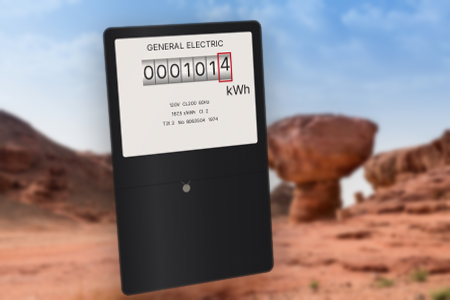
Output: 101.4 kWh
